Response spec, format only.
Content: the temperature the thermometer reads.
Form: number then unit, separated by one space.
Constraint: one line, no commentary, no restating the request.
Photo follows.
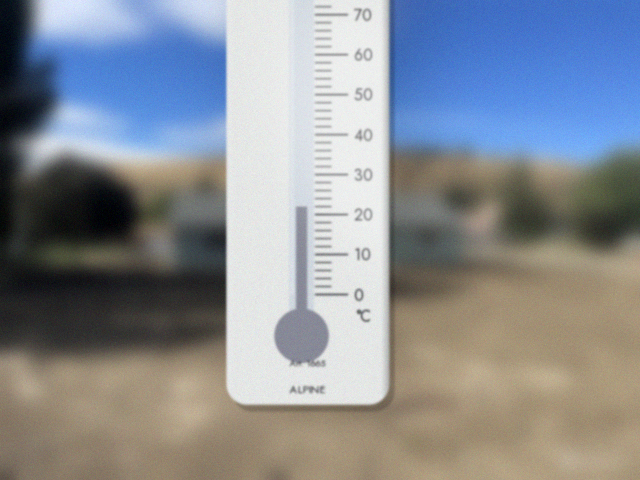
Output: 22 °C
